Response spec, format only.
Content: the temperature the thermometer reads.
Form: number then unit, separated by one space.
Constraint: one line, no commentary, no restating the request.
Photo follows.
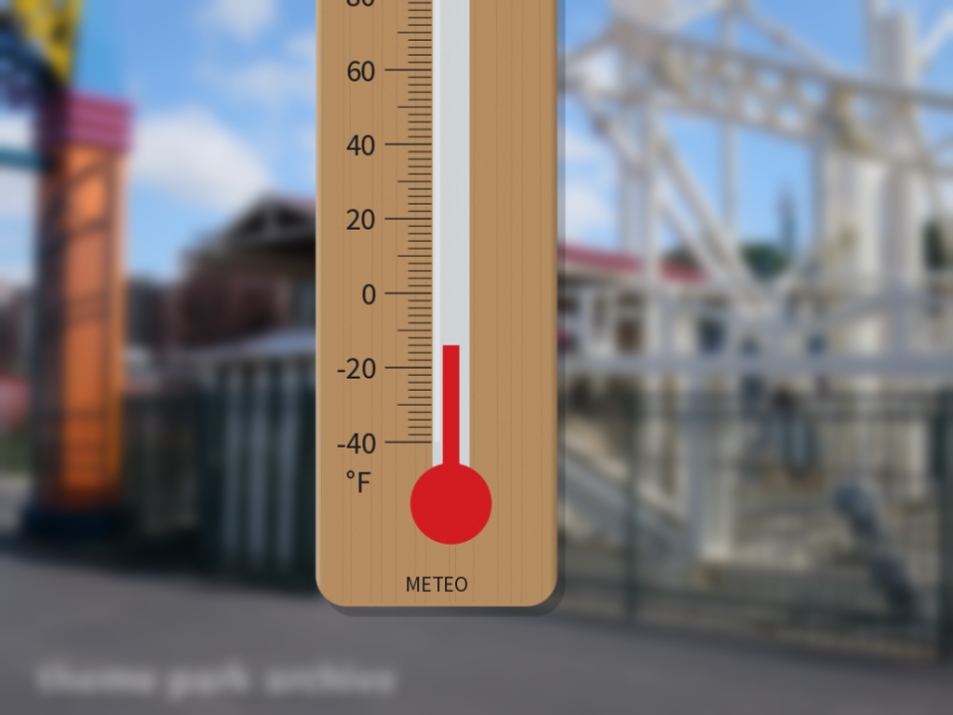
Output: -14 °F
